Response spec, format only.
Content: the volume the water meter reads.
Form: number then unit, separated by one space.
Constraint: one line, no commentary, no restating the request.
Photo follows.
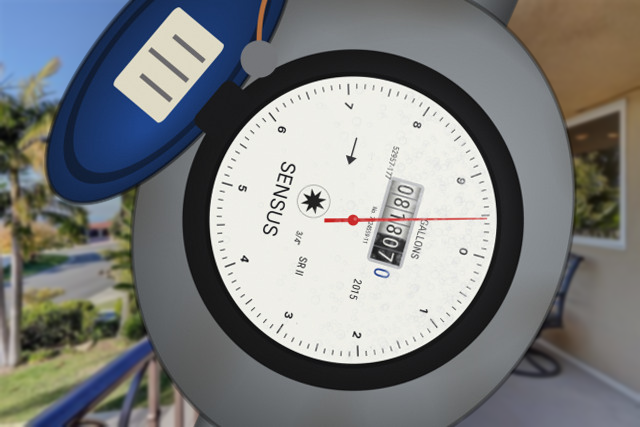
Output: 818069.5 gal
